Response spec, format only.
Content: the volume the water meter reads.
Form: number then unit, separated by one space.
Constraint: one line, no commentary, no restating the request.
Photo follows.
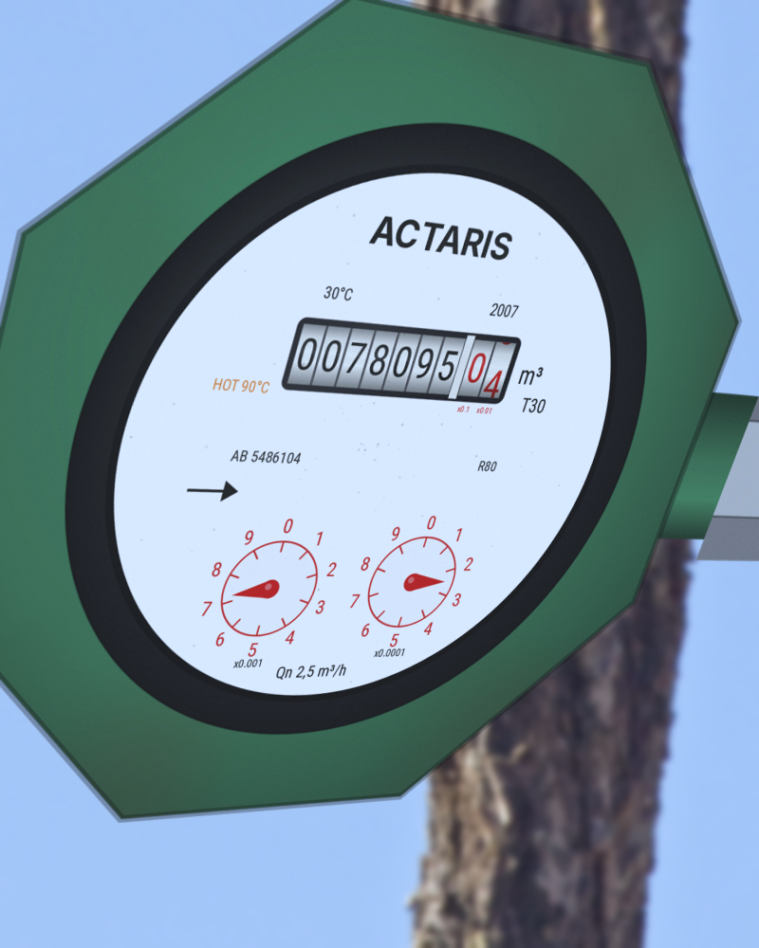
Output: 78095.0372 m³
